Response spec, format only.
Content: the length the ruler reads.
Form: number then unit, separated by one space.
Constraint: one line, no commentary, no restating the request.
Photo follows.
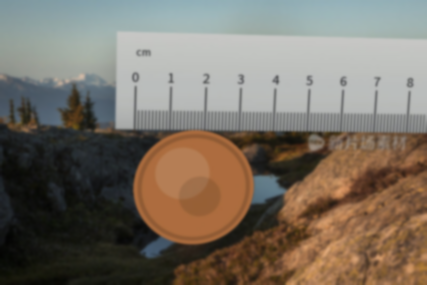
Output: 3.5 cm
